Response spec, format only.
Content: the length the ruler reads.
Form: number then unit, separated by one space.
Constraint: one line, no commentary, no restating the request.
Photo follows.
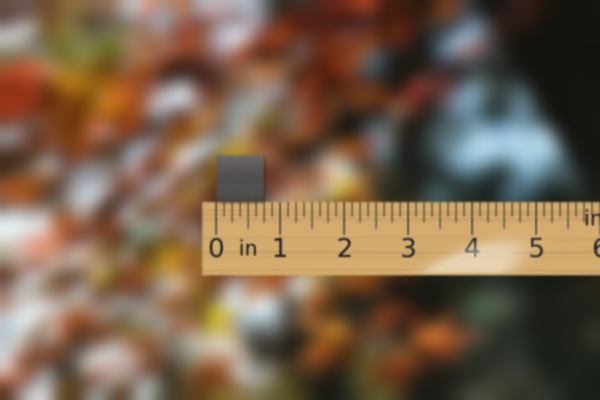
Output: 0.75 in
